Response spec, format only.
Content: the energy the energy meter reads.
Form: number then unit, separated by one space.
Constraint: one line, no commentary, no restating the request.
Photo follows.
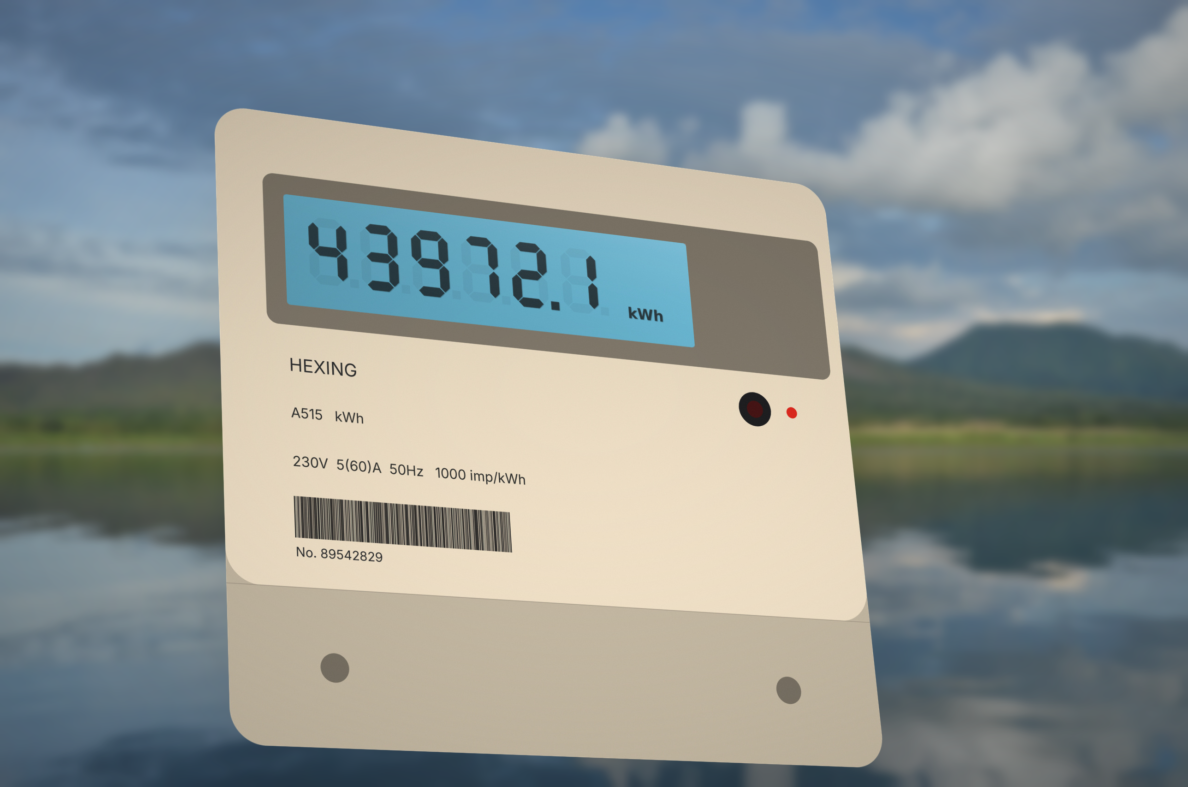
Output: 43972.1 kWh
